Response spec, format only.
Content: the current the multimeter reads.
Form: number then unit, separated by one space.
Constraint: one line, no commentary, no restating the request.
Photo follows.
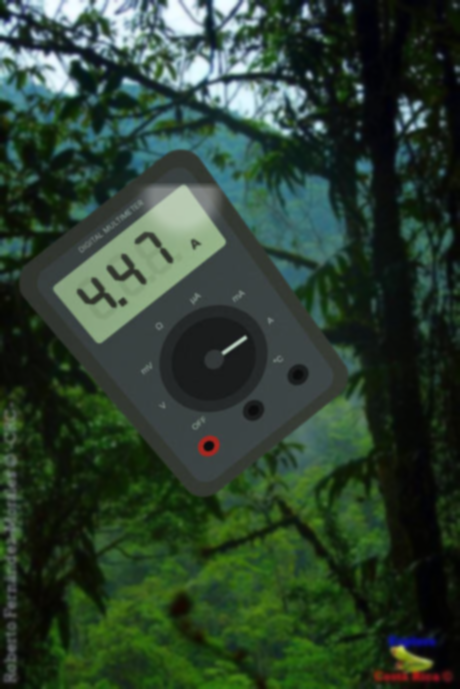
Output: 4.47 A
